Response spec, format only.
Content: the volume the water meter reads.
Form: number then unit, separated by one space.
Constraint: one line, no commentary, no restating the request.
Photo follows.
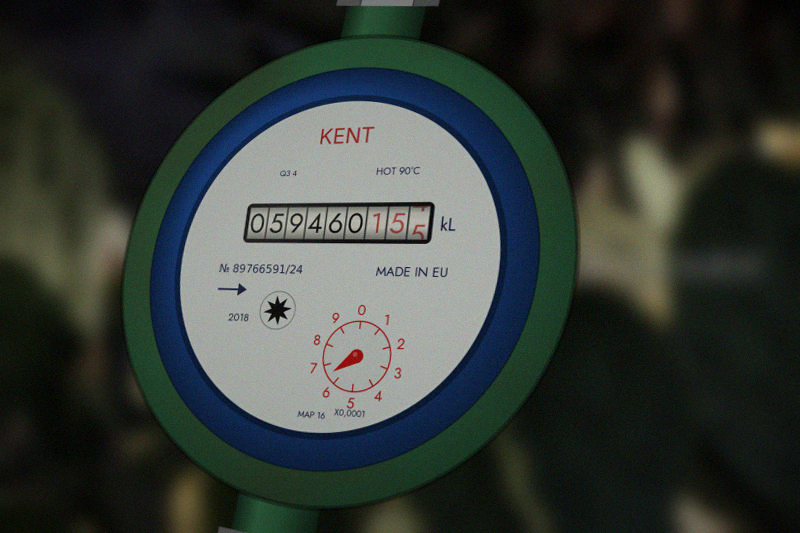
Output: 59460.1546 kL
